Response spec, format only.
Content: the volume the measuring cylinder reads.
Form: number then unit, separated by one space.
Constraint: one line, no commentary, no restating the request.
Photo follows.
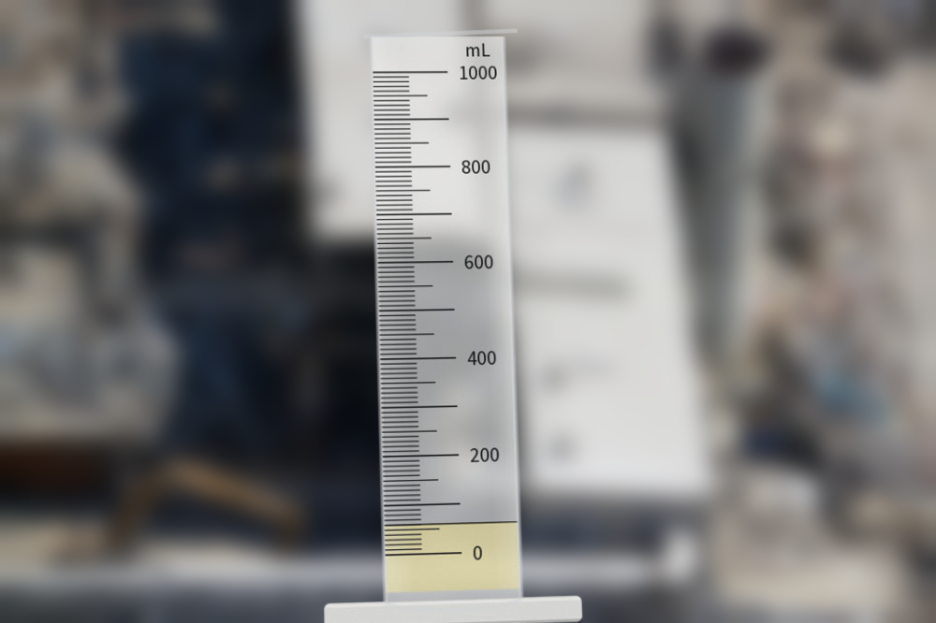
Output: 60 mL
